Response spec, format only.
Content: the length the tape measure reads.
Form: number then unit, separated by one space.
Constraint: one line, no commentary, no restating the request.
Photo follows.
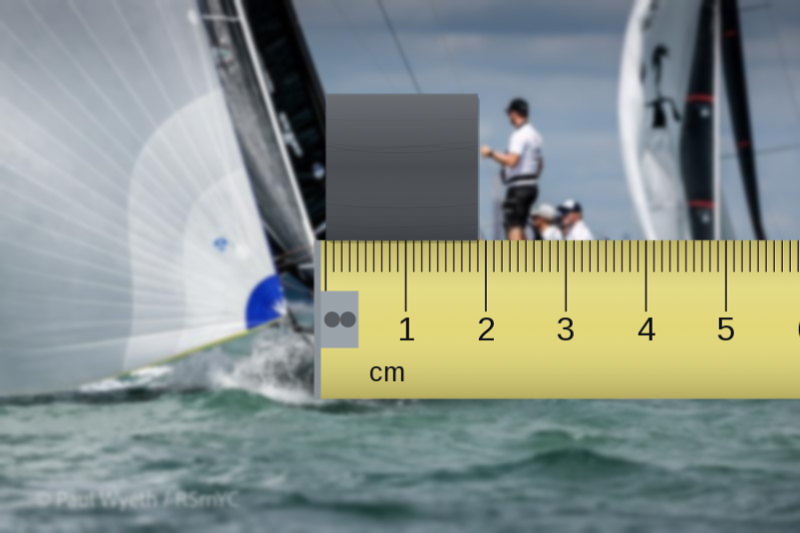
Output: 1.9 cm
